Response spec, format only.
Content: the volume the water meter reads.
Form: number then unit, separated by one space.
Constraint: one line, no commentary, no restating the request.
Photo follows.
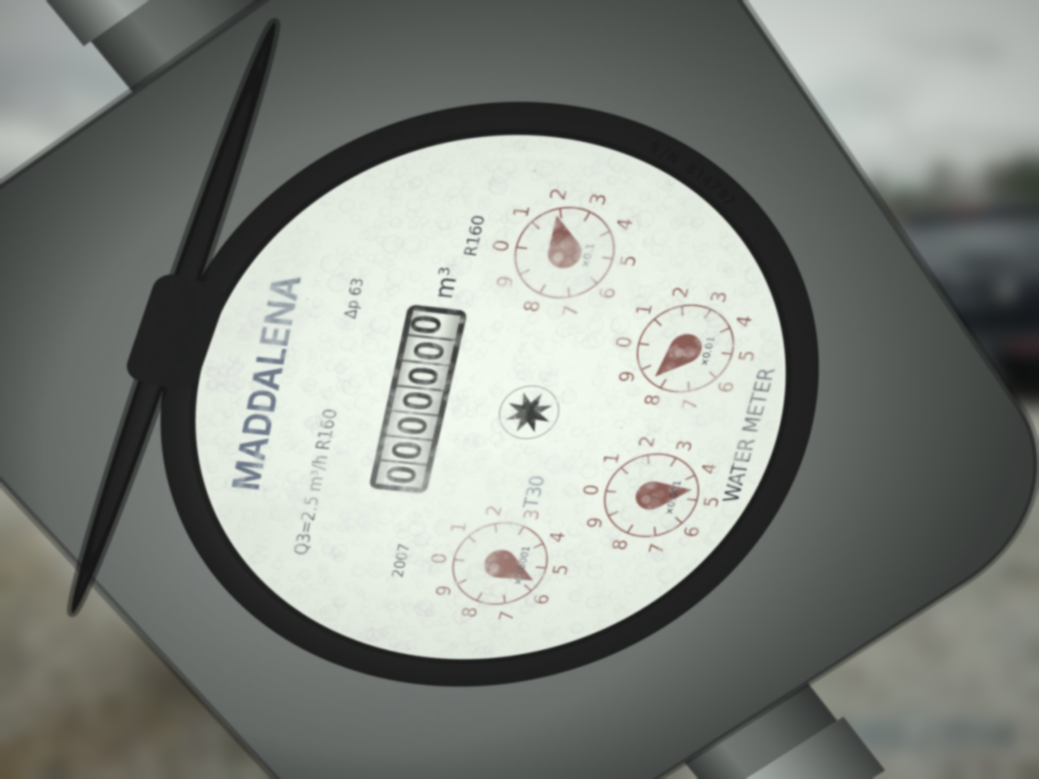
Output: 0.1845 m³
